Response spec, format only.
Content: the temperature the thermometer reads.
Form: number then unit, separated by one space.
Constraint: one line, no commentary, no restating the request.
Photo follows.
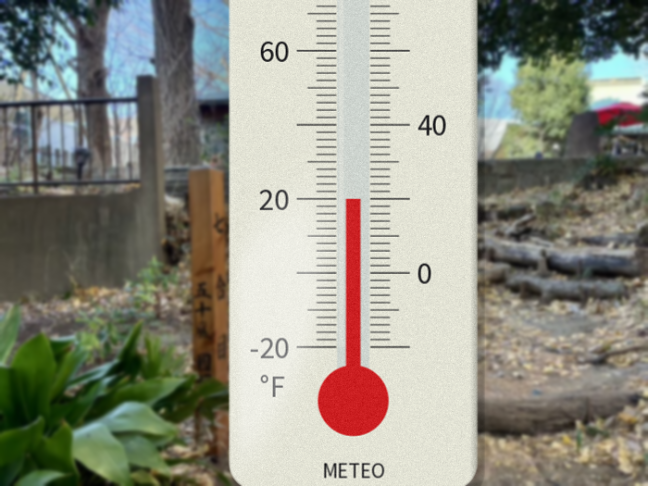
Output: 20 °F
